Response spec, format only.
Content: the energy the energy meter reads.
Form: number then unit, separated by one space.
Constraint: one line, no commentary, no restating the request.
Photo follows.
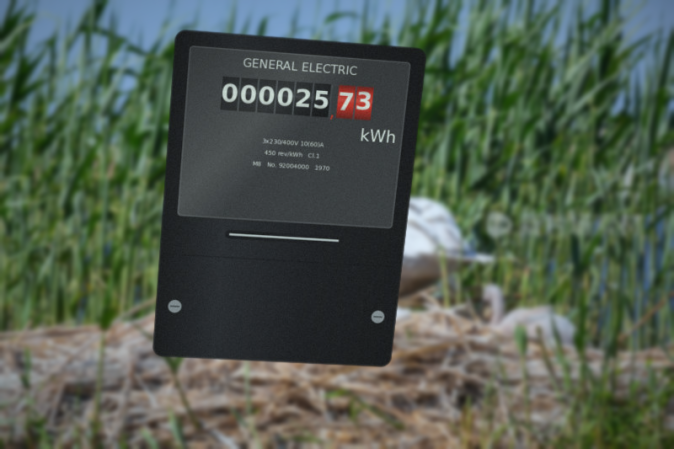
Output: 25.73 kWh
